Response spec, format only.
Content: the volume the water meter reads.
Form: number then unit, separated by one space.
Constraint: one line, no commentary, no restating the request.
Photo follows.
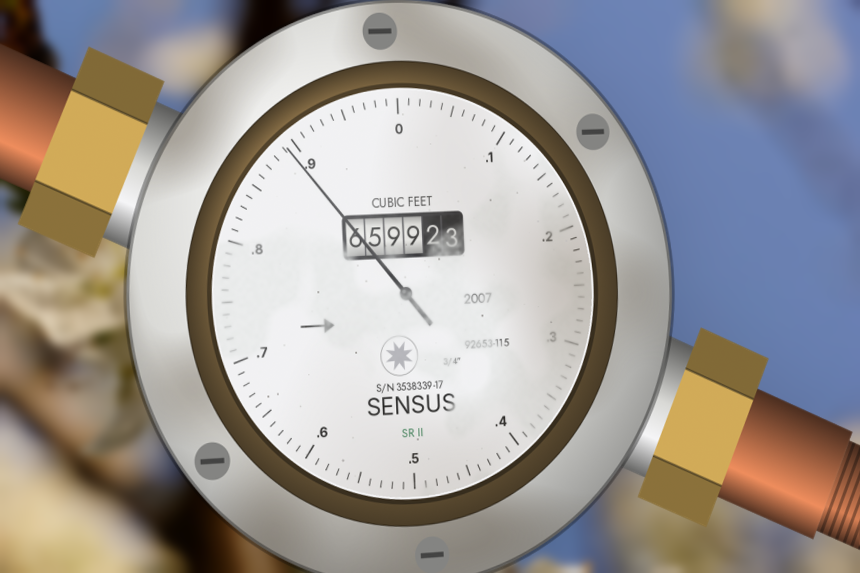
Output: 659922.89 ft³
